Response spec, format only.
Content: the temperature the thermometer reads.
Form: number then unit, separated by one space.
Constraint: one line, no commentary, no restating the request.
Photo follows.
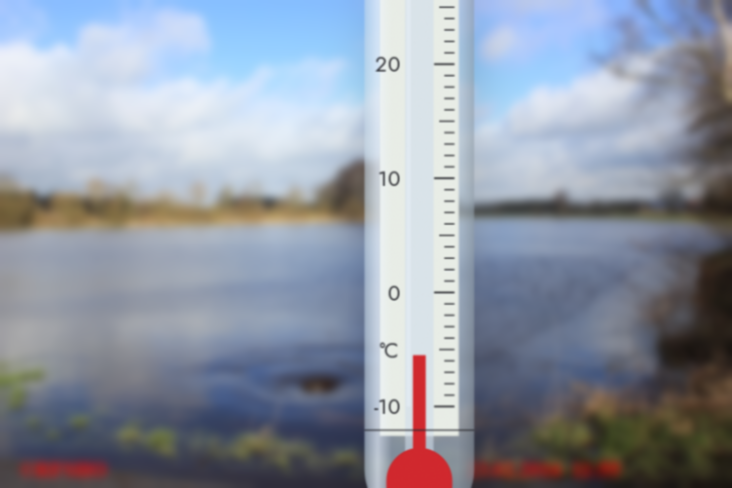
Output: -5.5 °C
